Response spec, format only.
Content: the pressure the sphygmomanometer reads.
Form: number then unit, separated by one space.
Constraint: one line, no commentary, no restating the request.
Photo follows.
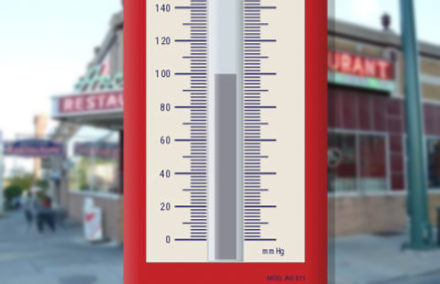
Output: 100 mmHg
